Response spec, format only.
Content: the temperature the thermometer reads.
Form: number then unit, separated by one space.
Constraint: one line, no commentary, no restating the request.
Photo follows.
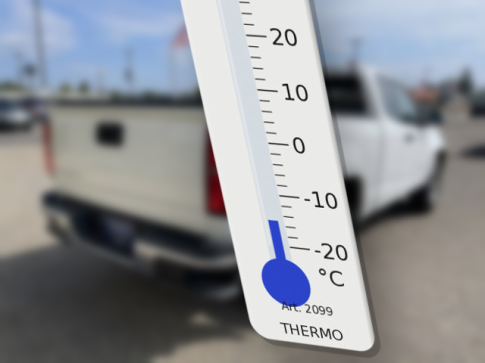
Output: -15 °C
